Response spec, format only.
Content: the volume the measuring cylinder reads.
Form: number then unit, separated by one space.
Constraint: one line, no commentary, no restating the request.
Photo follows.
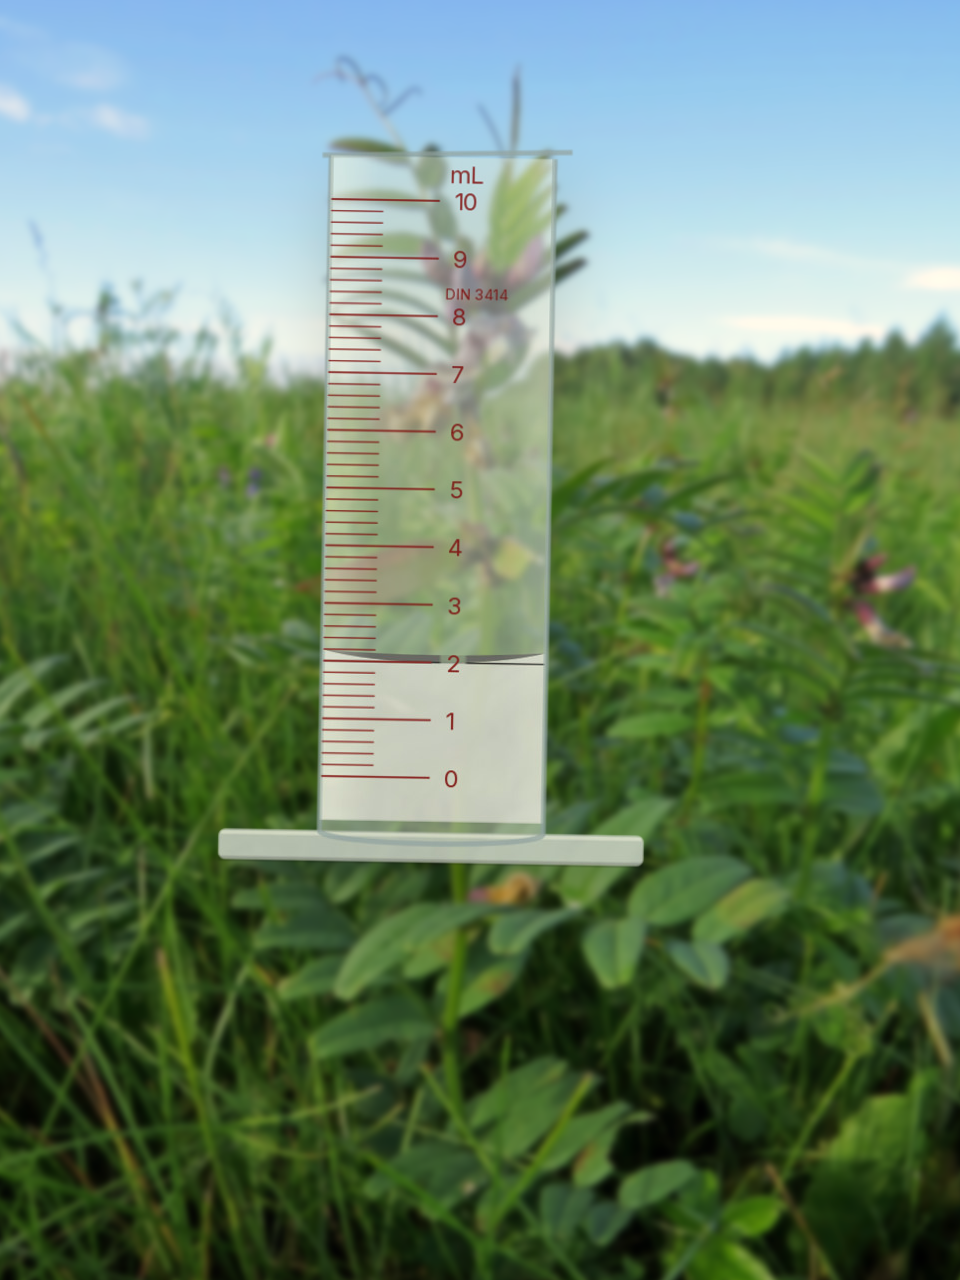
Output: 2 mL
